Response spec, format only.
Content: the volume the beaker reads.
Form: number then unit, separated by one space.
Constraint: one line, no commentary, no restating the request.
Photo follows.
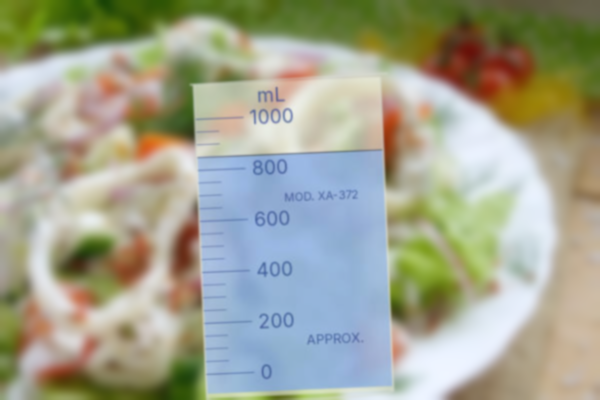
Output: 850 mL
